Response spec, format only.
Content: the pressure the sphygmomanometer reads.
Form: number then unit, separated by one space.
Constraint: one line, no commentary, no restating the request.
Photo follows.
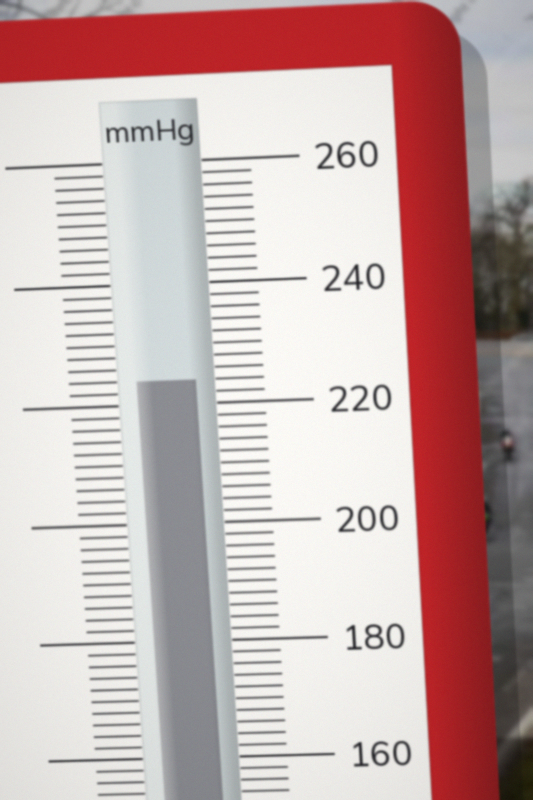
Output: 224 mmHg
